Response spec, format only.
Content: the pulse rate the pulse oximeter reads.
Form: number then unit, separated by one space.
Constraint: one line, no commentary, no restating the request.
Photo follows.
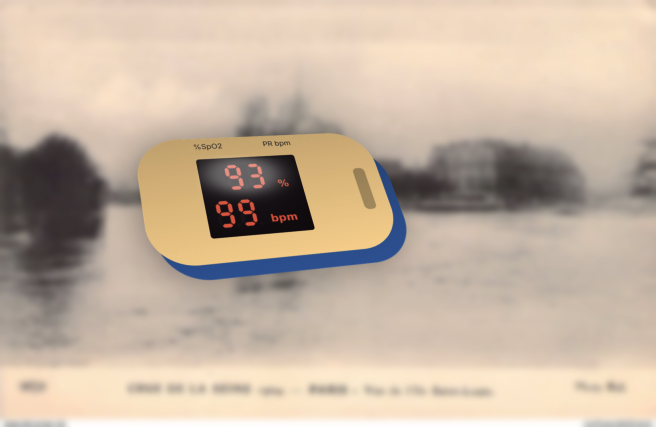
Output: 99 bpm
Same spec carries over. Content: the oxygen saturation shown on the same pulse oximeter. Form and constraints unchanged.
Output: 93 %
